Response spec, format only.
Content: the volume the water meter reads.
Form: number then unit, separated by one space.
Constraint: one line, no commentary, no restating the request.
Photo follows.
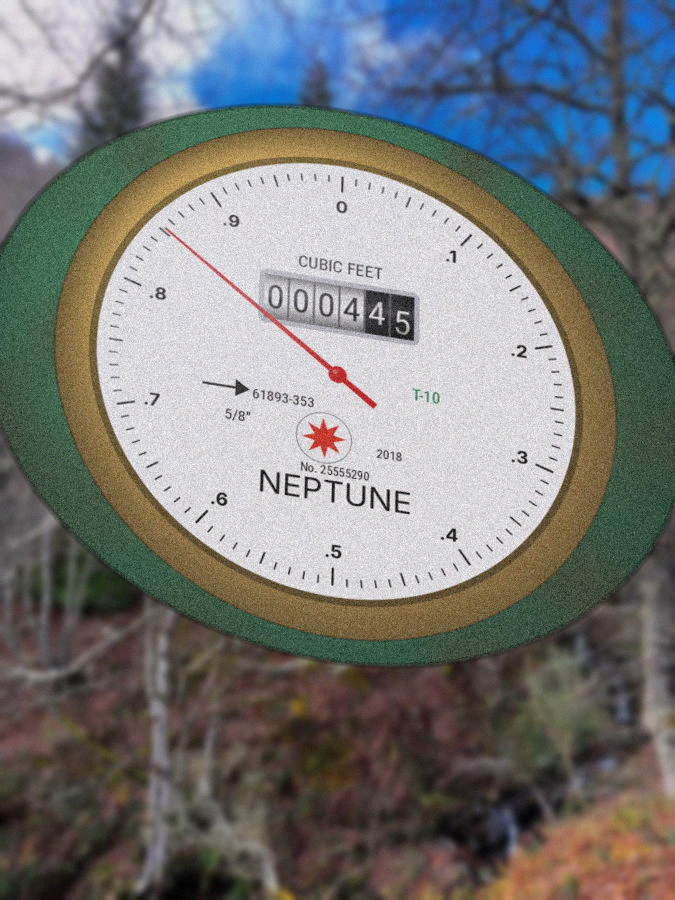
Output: 444.85 ft³
